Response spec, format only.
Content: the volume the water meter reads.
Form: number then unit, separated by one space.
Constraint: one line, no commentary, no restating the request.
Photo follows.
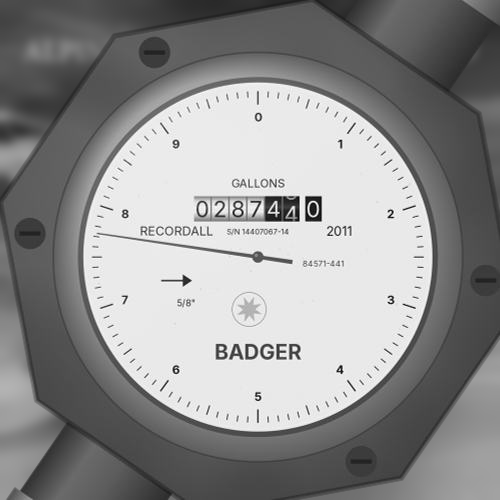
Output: 287437.7 gal
